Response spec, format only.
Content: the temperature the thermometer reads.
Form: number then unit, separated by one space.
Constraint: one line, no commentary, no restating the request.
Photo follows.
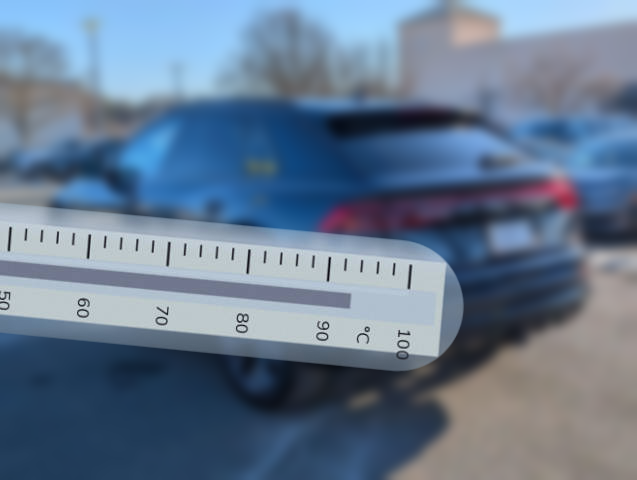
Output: 93 °C
